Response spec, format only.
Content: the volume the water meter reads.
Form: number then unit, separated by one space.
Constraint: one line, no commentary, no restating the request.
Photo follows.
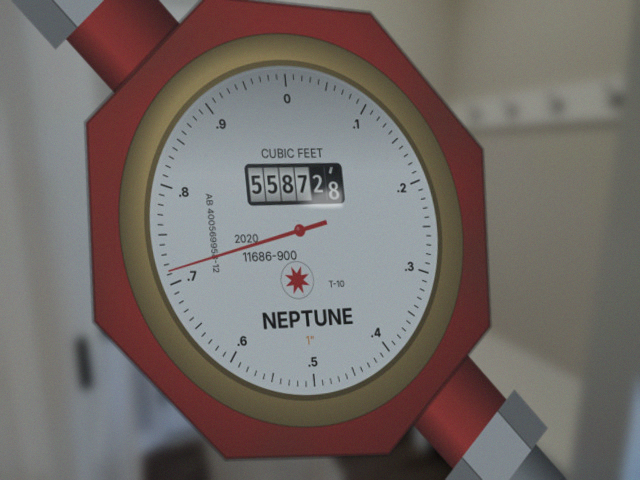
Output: 558727.71 ft³
